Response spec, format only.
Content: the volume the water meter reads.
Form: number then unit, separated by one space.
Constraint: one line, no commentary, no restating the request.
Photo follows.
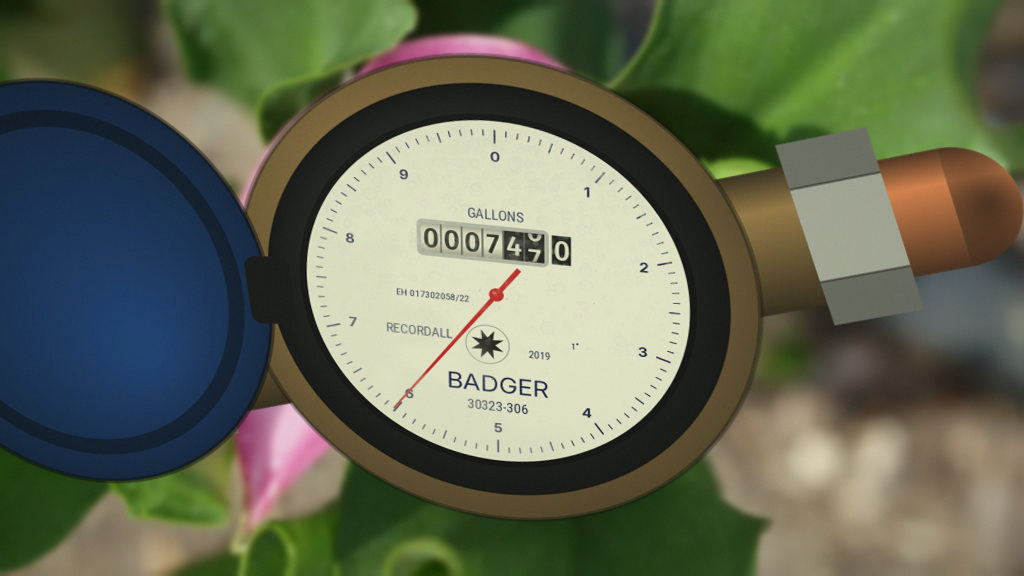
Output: 7466.0 gal
